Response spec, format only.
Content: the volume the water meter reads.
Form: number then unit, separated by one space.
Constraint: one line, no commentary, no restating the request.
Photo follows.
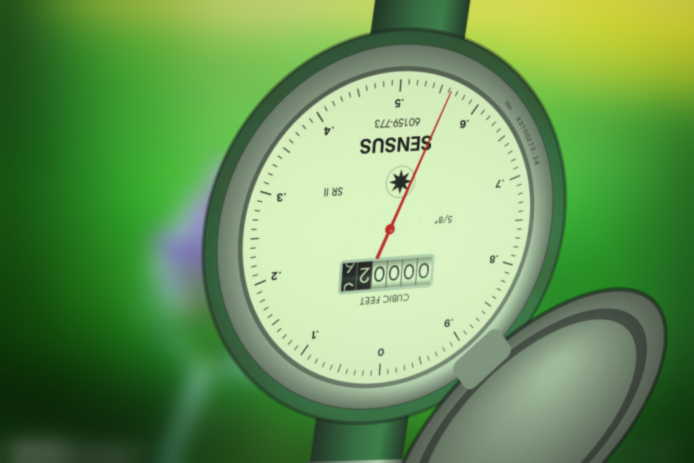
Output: 25.56 ft³
